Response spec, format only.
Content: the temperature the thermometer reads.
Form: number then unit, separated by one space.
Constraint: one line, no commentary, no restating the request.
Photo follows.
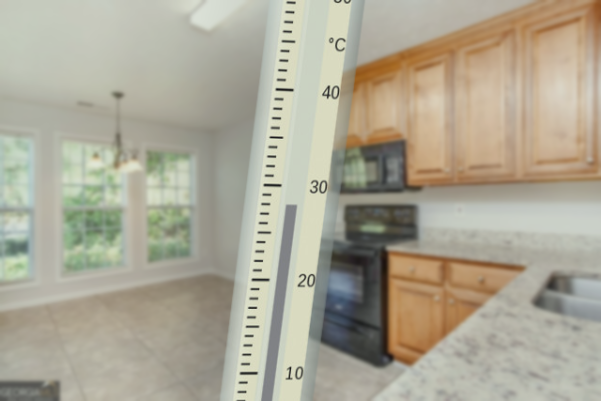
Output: 28 °C
